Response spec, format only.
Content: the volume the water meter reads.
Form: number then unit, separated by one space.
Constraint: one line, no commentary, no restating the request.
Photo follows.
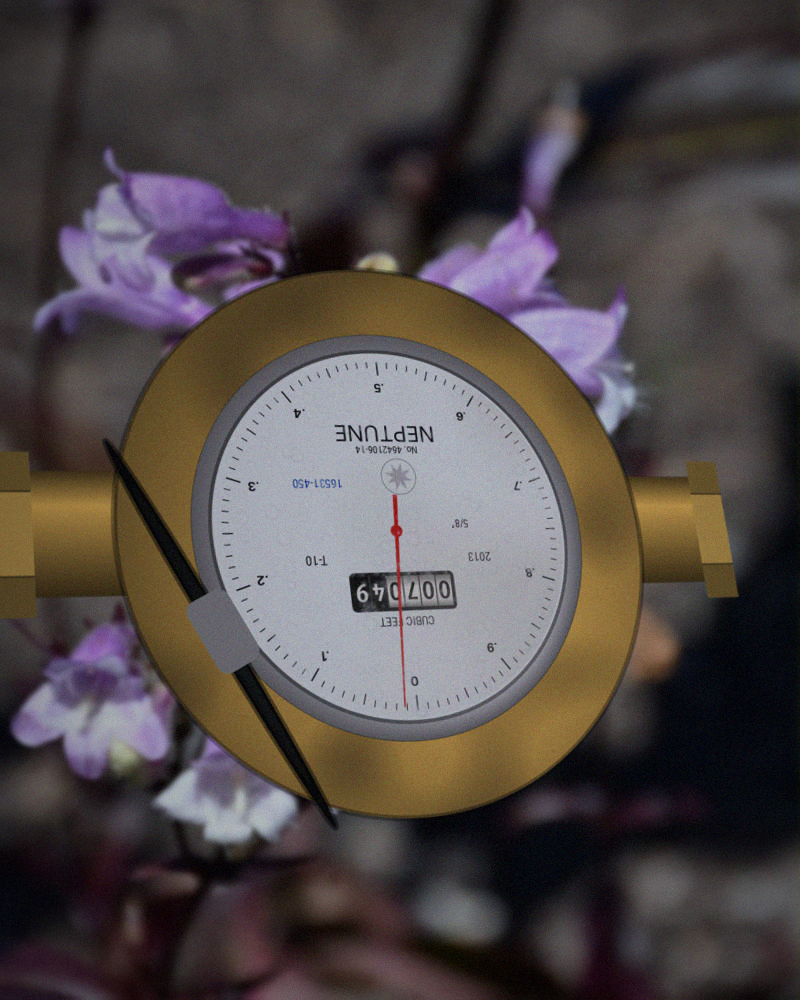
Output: 7049.01 ft³
